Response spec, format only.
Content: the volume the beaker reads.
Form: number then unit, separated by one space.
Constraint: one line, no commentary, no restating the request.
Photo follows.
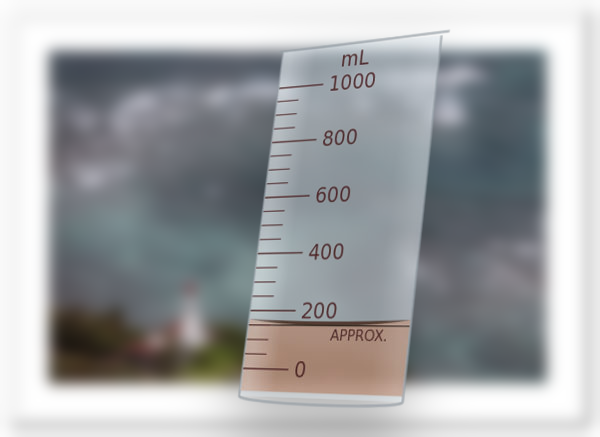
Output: 150 mL
